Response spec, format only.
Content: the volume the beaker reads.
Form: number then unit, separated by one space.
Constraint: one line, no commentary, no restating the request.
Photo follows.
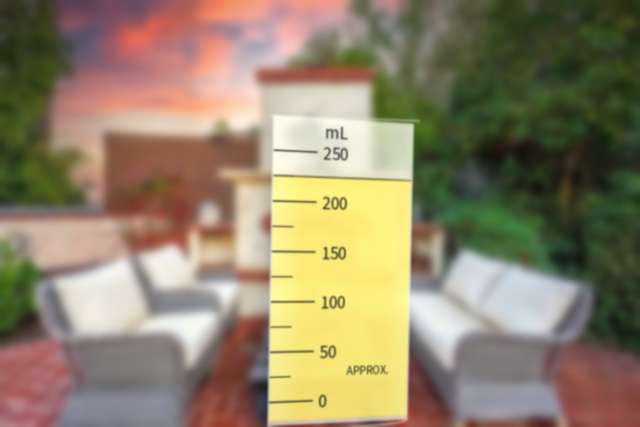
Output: 225 mL
